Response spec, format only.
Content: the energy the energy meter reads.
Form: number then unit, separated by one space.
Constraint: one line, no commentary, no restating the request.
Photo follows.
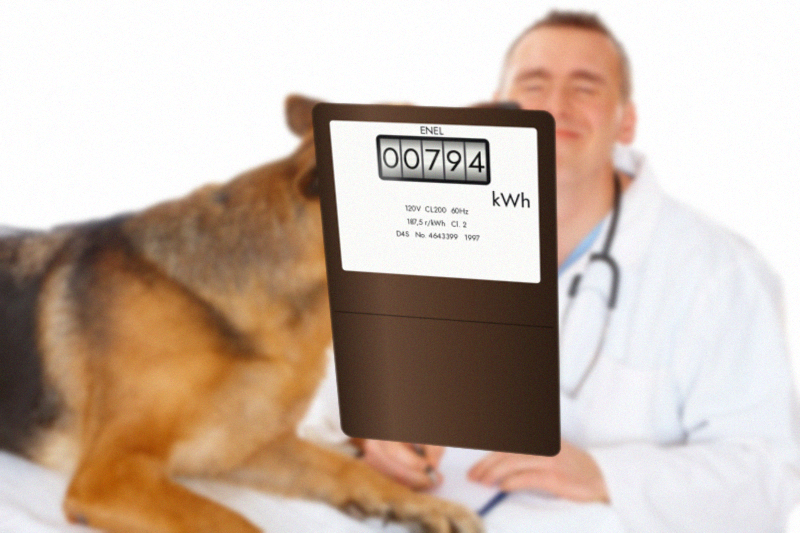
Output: 794 kWh
